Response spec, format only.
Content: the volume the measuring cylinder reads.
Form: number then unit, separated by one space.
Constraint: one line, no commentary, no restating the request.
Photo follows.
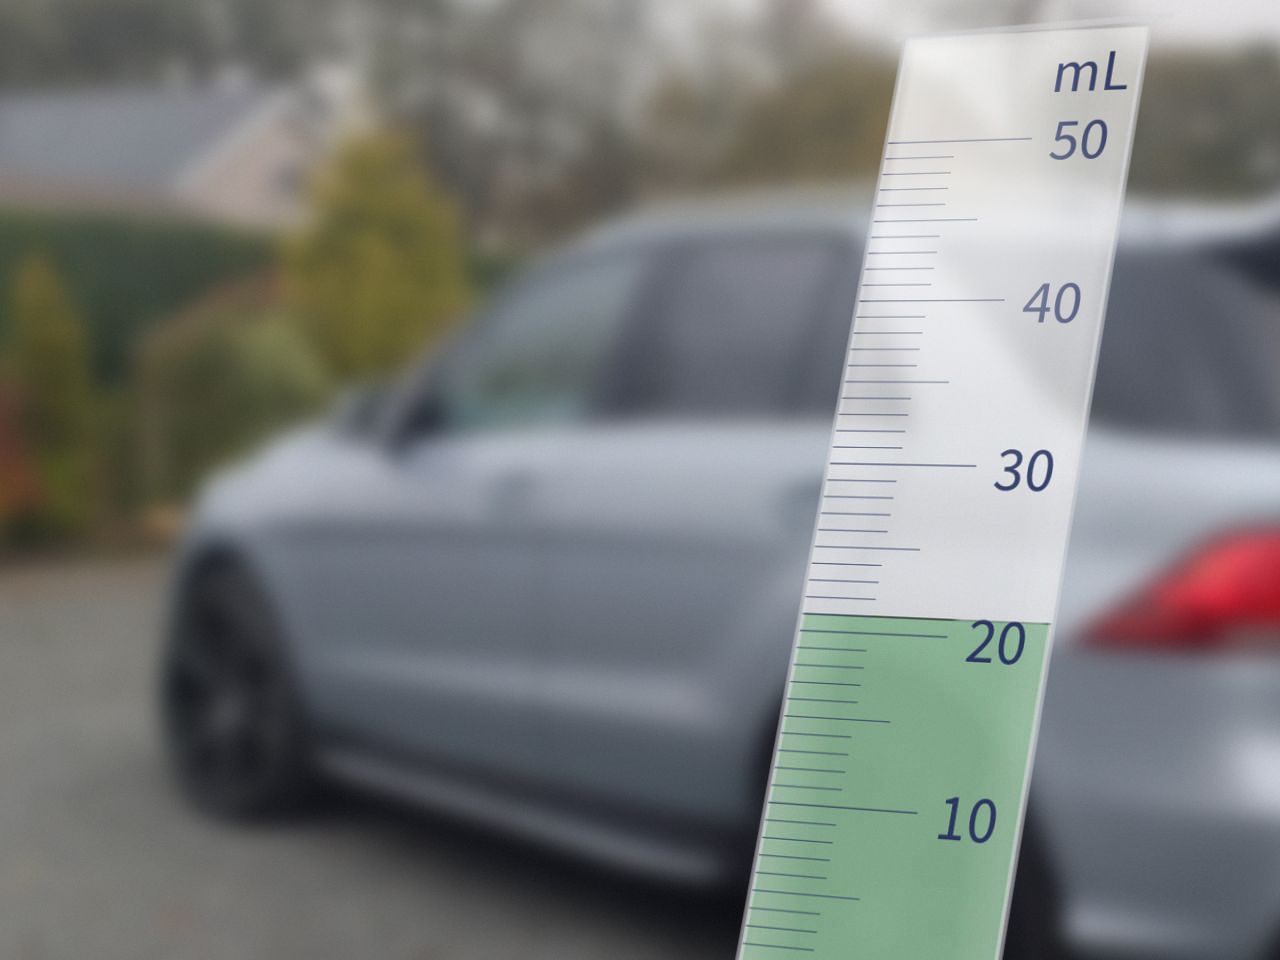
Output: 21 mL
